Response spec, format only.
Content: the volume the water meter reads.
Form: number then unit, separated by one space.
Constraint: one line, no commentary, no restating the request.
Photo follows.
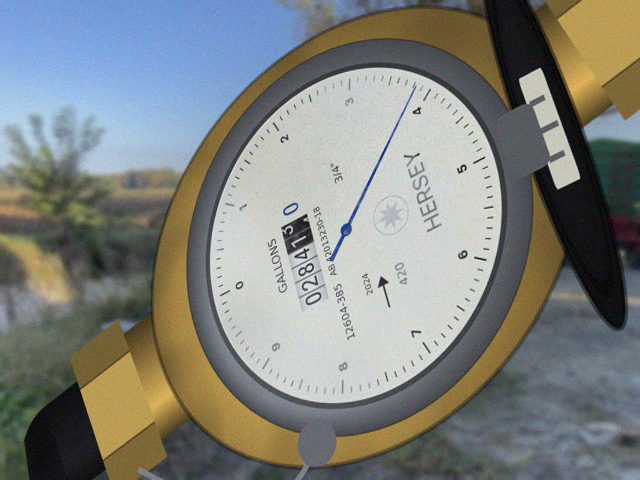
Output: 284133.8 gal
